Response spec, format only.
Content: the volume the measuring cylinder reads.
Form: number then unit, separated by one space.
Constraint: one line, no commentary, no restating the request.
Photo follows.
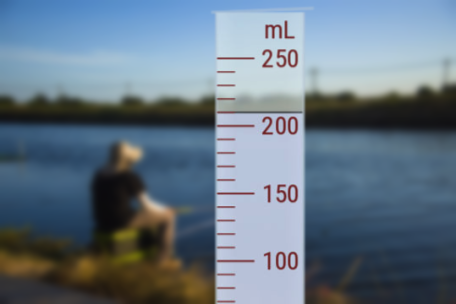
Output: 210 mL
